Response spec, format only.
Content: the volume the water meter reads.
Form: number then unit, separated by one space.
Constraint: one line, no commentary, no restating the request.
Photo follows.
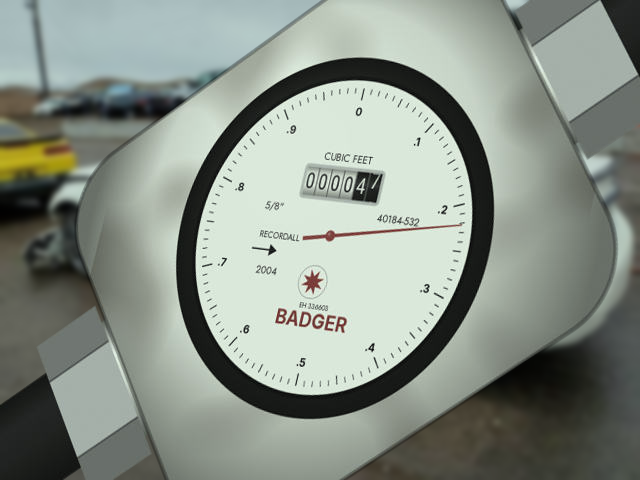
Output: 47.22 ft³
